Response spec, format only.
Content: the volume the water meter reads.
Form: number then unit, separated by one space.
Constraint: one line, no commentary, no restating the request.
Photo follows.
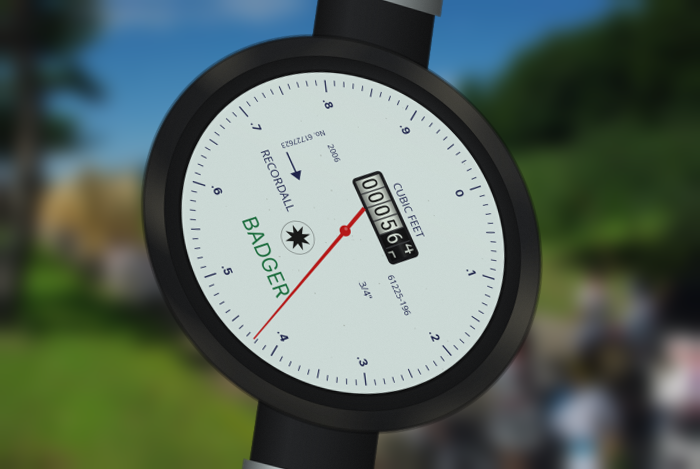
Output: 564.42 ft³
